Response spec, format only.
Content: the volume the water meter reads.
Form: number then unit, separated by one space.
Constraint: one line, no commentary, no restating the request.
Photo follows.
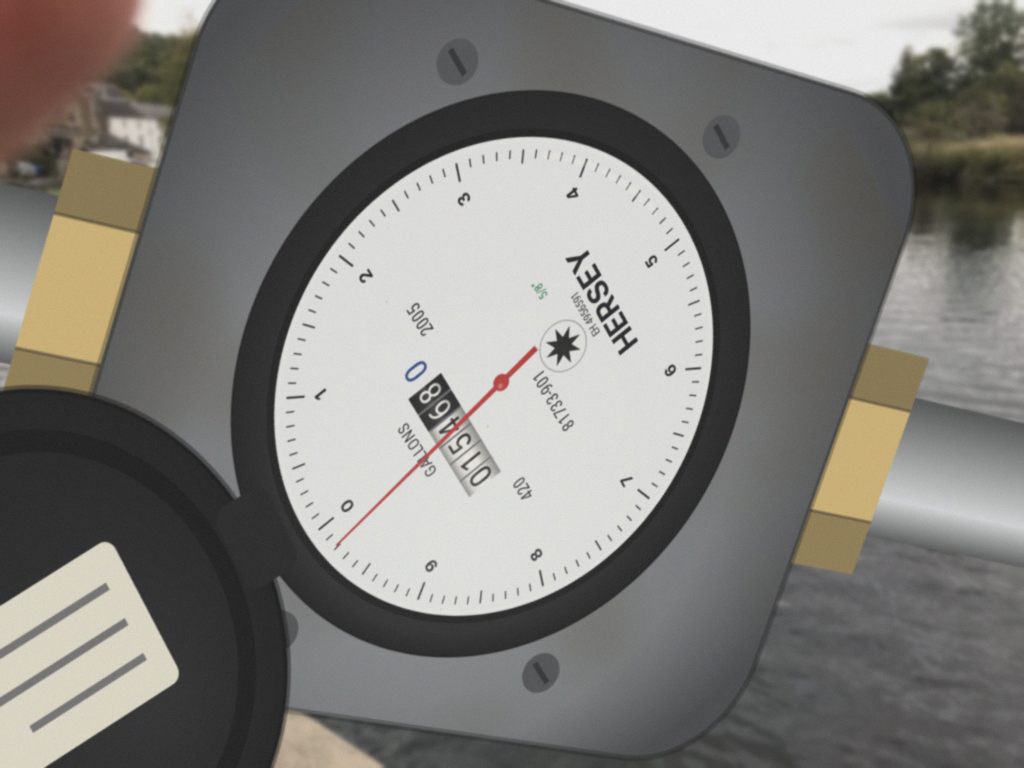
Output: 154679.8 gal
